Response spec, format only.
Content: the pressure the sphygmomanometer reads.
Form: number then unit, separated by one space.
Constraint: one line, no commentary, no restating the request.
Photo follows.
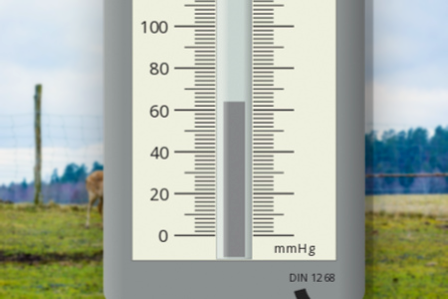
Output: 64 mmHg
